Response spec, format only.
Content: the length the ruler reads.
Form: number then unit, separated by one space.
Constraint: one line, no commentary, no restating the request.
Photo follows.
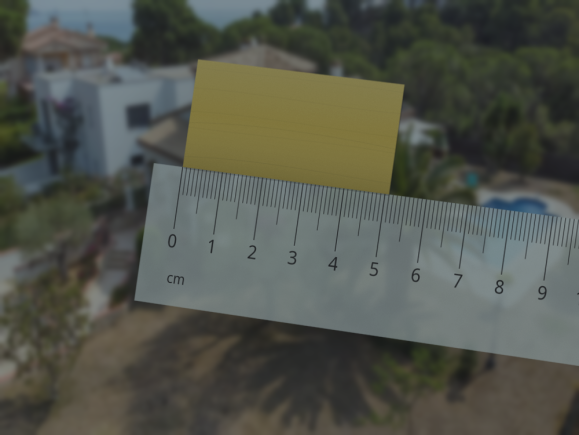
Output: 5.1 cm
